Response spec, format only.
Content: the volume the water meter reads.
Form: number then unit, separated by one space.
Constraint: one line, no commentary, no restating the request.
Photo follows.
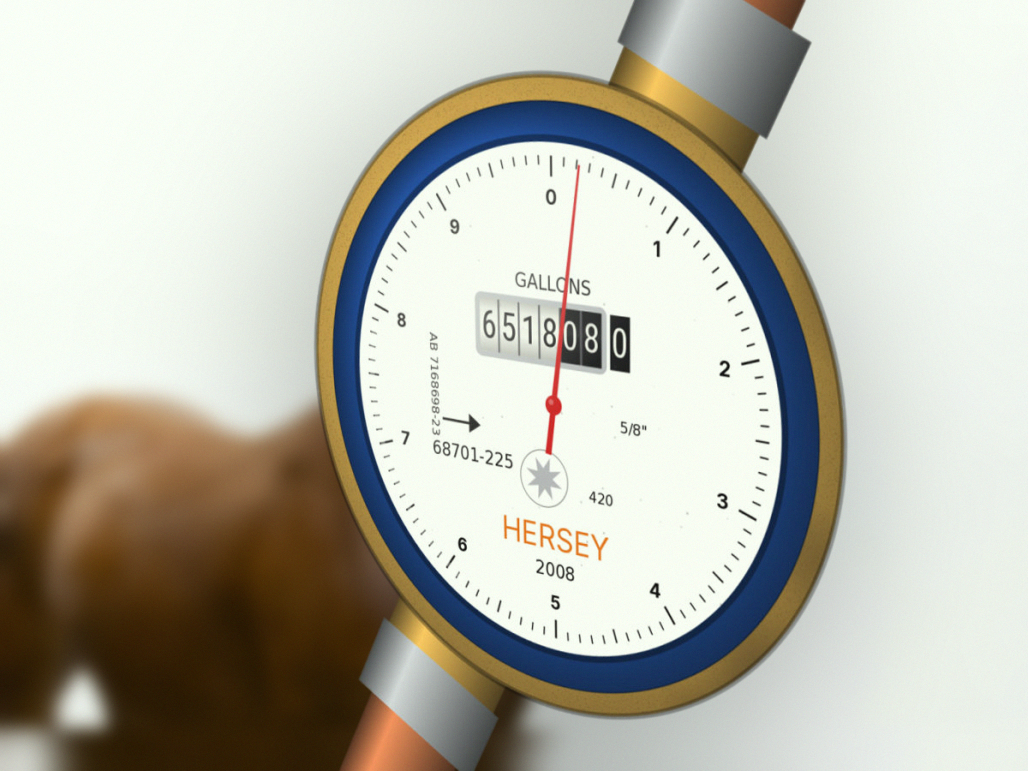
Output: 6518080.2 gal
